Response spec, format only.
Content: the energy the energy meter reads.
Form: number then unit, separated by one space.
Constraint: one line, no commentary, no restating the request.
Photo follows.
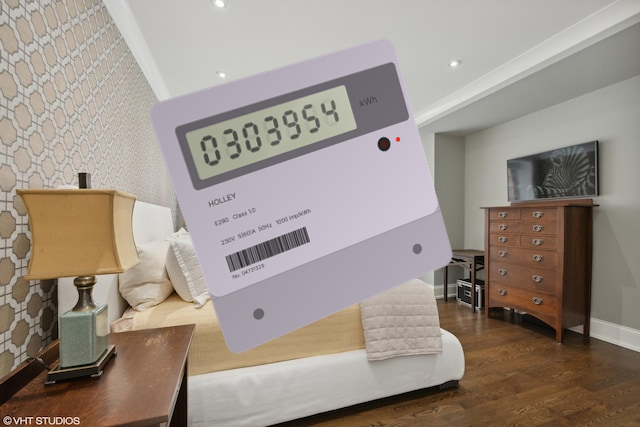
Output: 303954 kWh
